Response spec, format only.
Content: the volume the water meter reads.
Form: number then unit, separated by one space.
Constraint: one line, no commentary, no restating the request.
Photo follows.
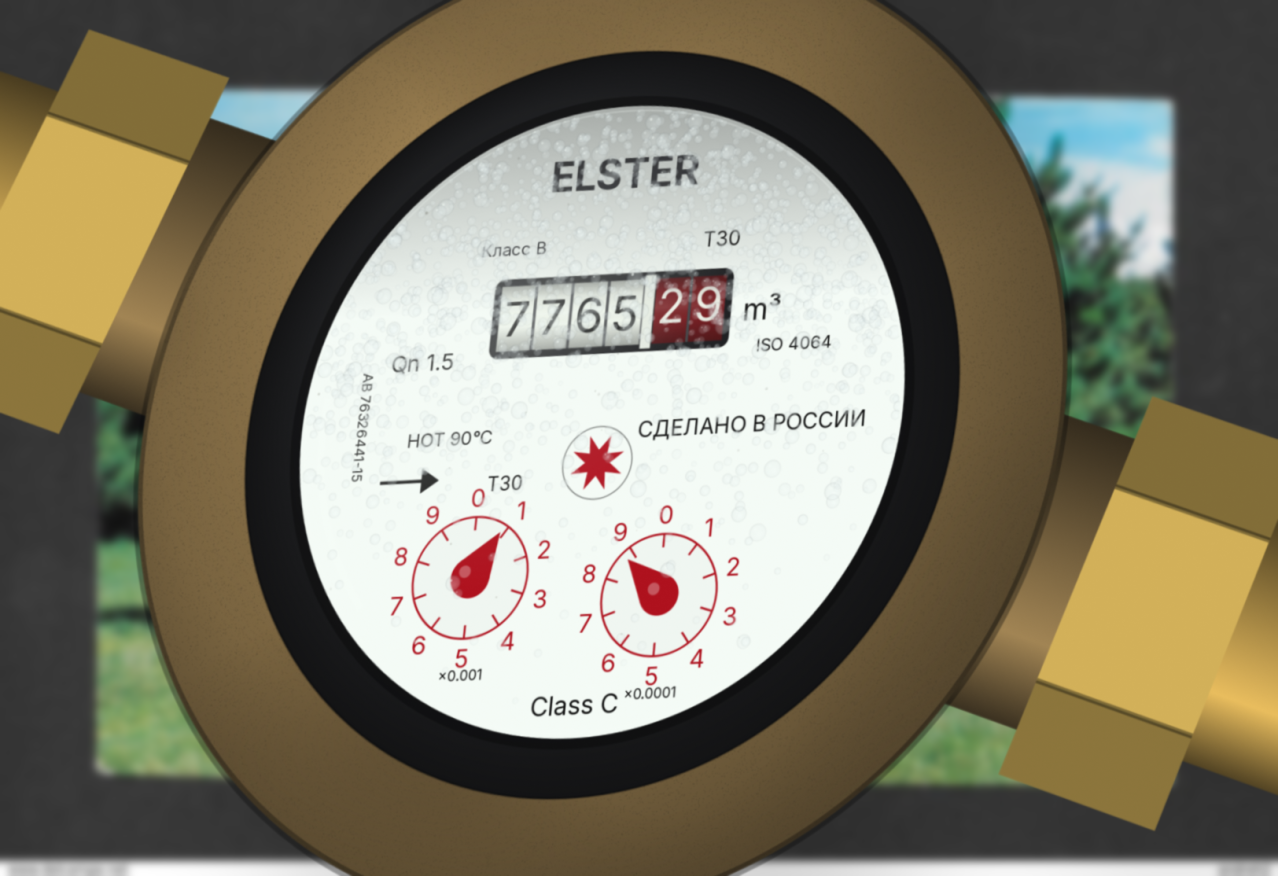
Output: 7765.2908 m³
